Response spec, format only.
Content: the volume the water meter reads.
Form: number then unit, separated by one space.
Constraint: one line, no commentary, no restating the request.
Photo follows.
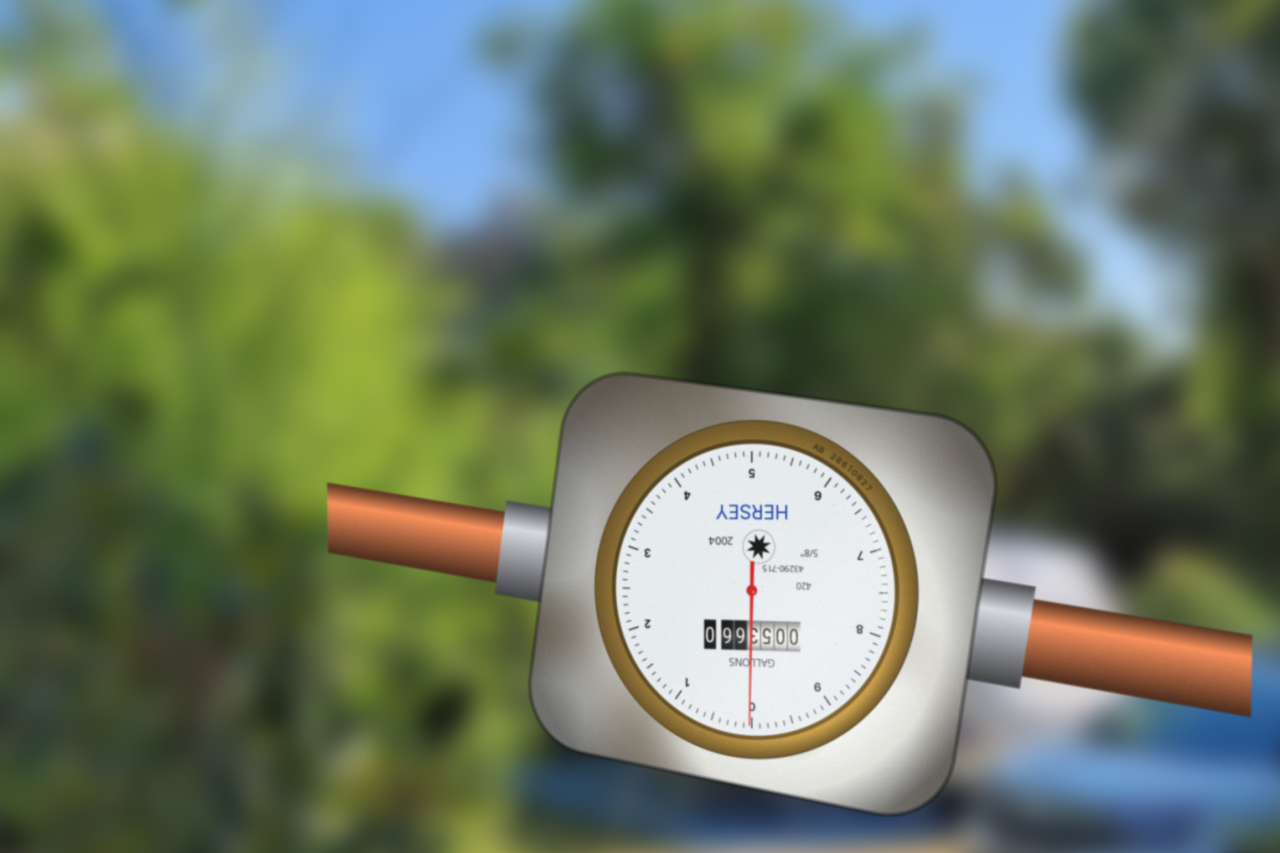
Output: 53660.0 gal
